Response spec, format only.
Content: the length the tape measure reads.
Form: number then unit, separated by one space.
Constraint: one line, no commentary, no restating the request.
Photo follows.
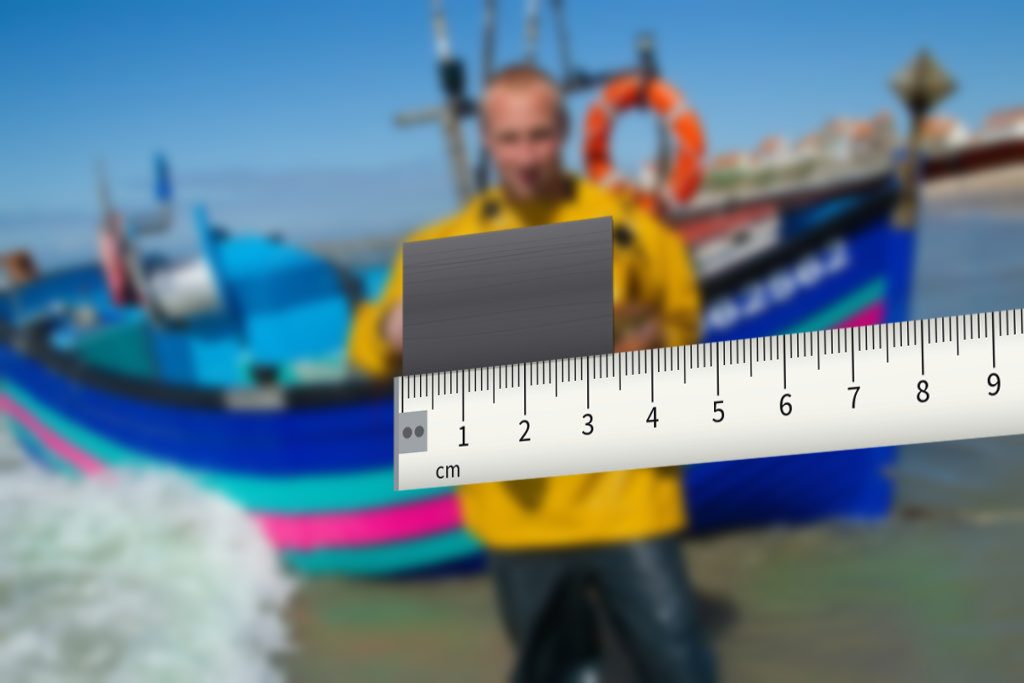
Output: 3.4 cm
